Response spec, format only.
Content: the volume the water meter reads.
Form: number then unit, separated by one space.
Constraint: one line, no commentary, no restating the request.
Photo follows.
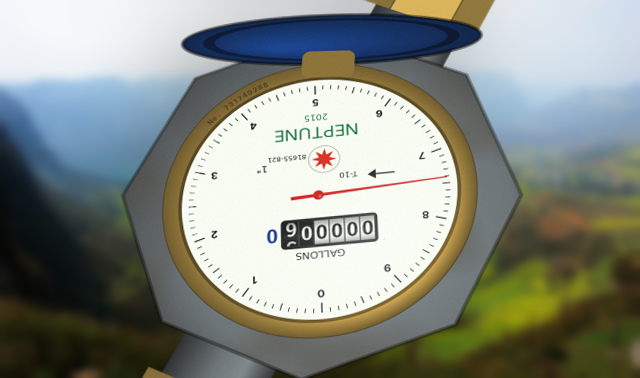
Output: 57.4 gal
